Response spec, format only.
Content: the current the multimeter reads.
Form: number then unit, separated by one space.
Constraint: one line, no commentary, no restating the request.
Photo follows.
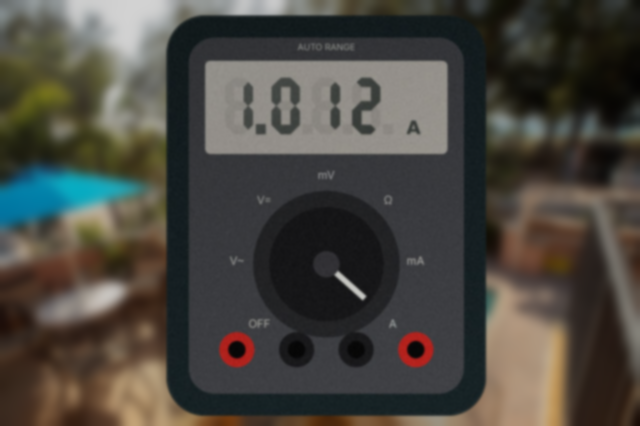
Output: 1.012 A
